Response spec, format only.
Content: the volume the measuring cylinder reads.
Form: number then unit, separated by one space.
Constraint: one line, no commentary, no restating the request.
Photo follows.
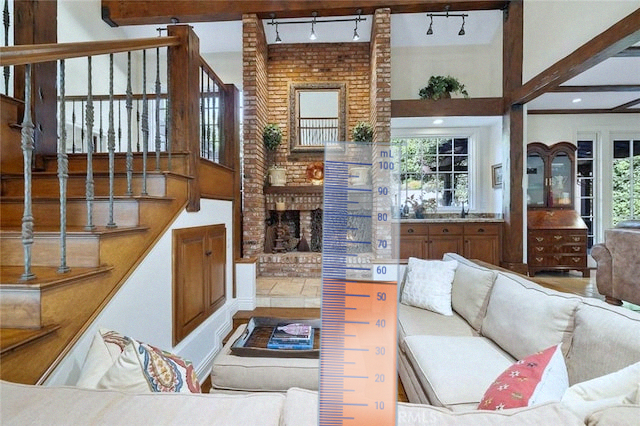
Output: 55 mL
